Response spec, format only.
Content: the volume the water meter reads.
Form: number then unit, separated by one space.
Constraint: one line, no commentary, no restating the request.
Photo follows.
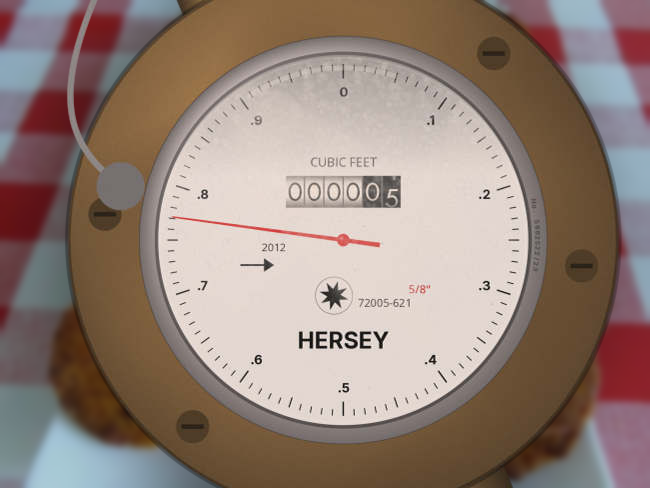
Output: 4.77 ft³
